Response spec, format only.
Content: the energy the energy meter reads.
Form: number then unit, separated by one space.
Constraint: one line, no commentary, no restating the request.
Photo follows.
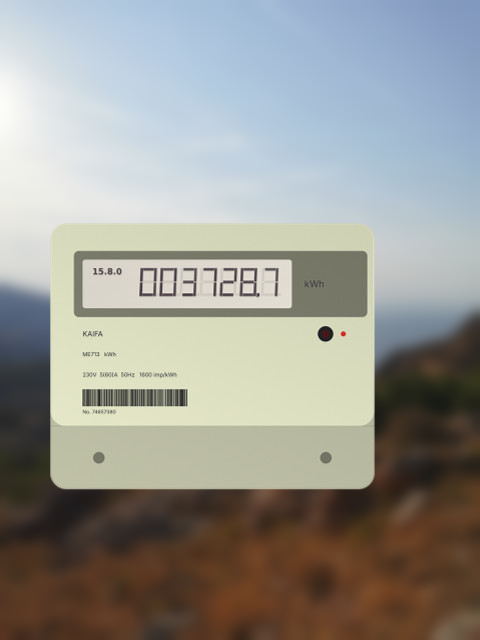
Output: 3728.7 kWh
